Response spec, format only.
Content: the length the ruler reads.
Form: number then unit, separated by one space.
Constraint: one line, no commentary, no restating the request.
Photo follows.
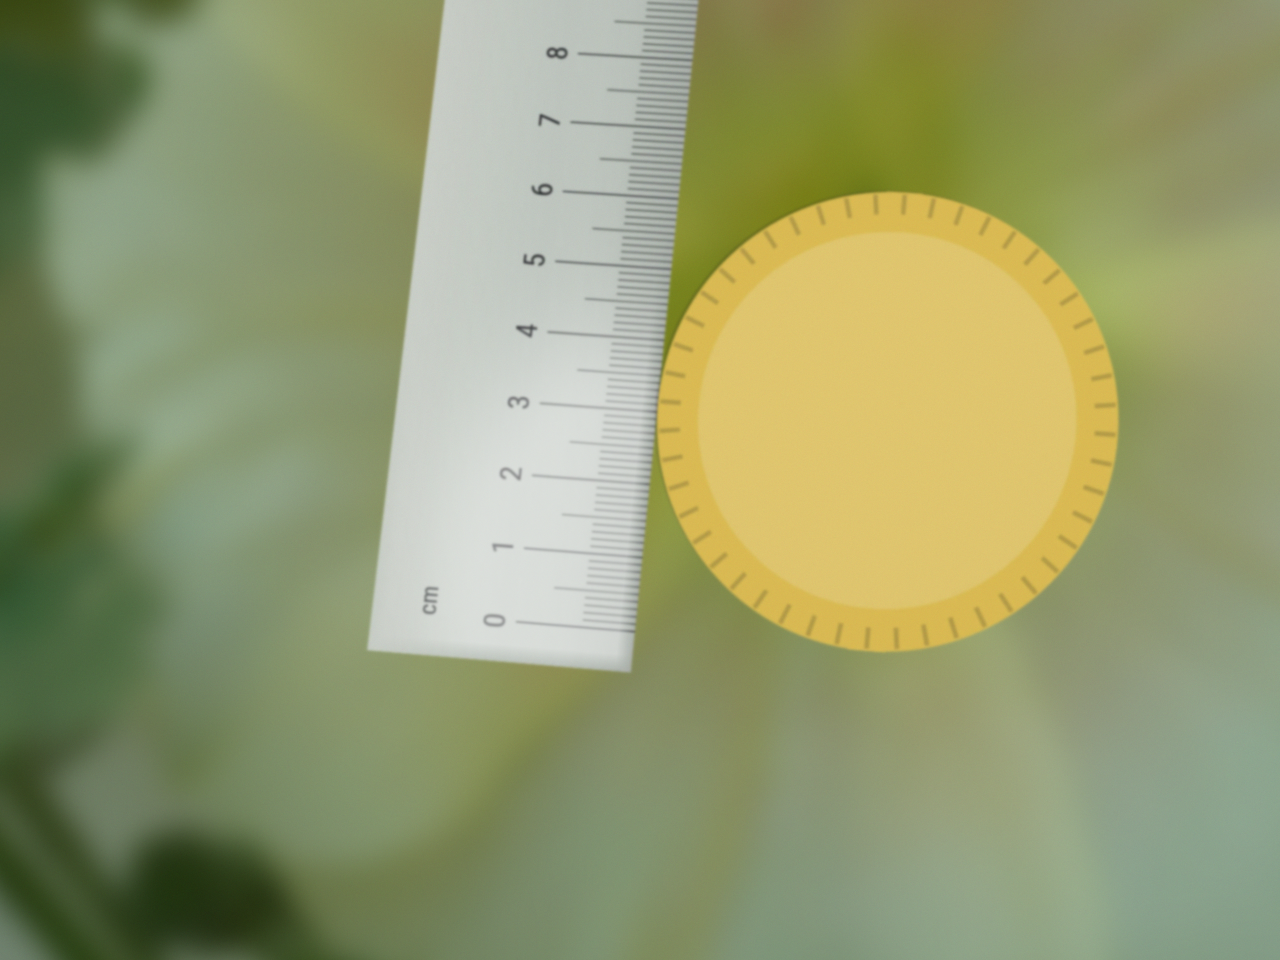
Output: 6.3 cm
